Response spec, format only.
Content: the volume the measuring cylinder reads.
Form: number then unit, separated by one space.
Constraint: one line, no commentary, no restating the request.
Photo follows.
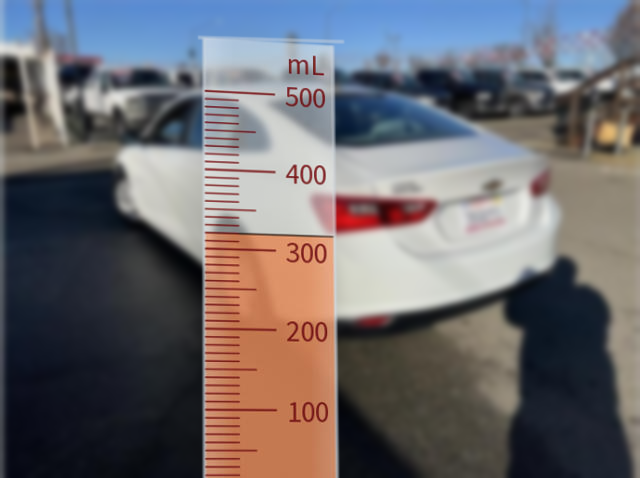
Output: 320 mL
